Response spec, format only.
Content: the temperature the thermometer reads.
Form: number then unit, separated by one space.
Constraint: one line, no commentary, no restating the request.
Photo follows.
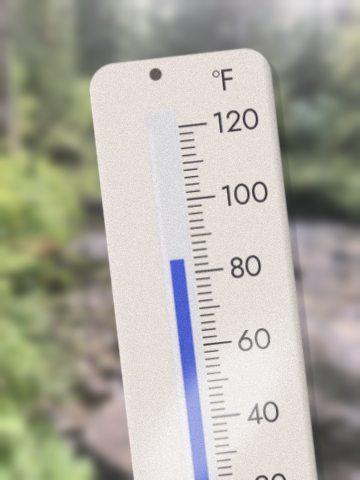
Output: 84 °F
